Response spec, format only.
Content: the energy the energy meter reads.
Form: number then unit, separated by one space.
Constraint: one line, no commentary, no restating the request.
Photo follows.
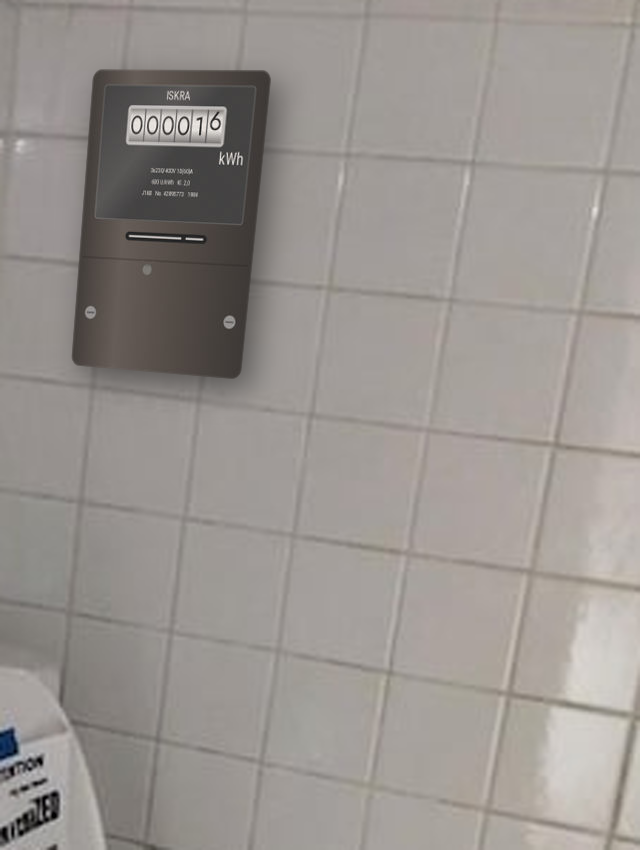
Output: 16 kWh
